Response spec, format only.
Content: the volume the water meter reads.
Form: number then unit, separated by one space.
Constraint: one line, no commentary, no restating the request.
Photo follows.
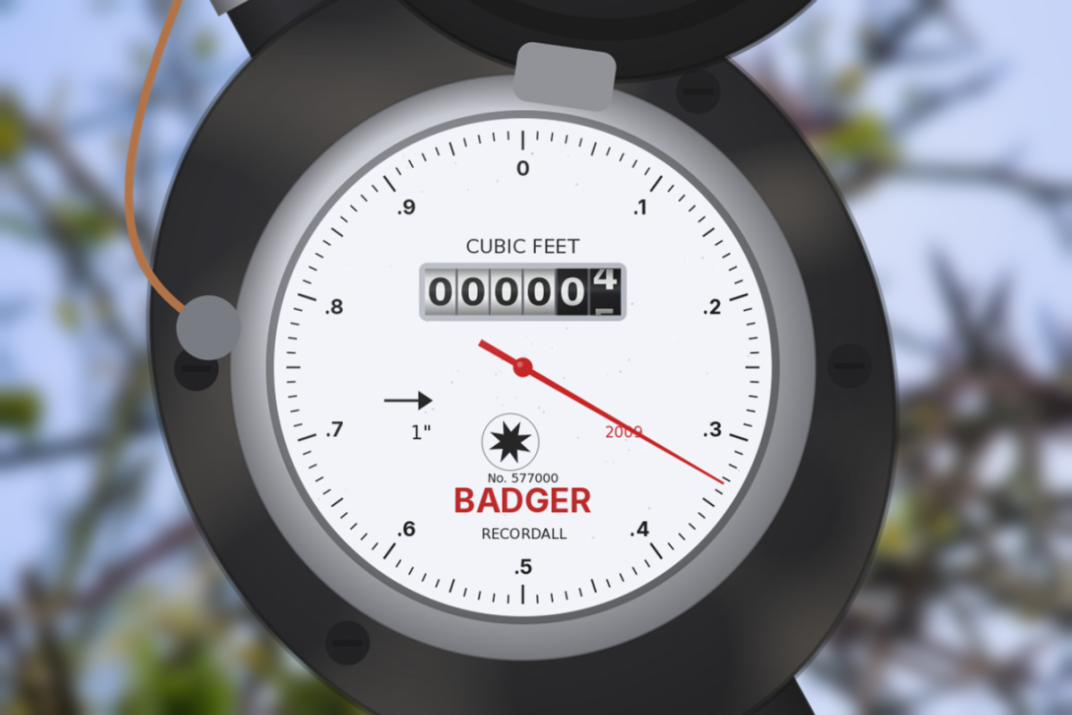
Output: 4.33 ft³
